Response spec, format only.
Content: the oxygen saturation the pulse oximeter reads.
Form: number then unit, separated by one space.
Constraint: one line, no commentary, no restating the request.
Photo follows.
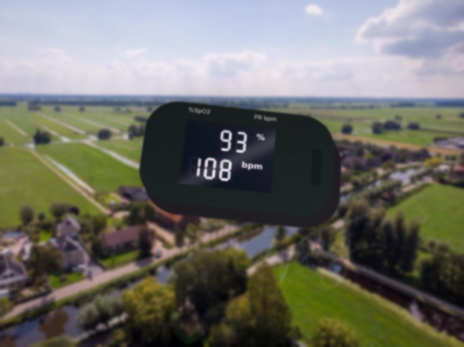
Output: 93 %
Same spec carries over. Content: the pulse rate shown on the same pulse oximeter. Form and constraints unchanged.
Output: 108 bpm
